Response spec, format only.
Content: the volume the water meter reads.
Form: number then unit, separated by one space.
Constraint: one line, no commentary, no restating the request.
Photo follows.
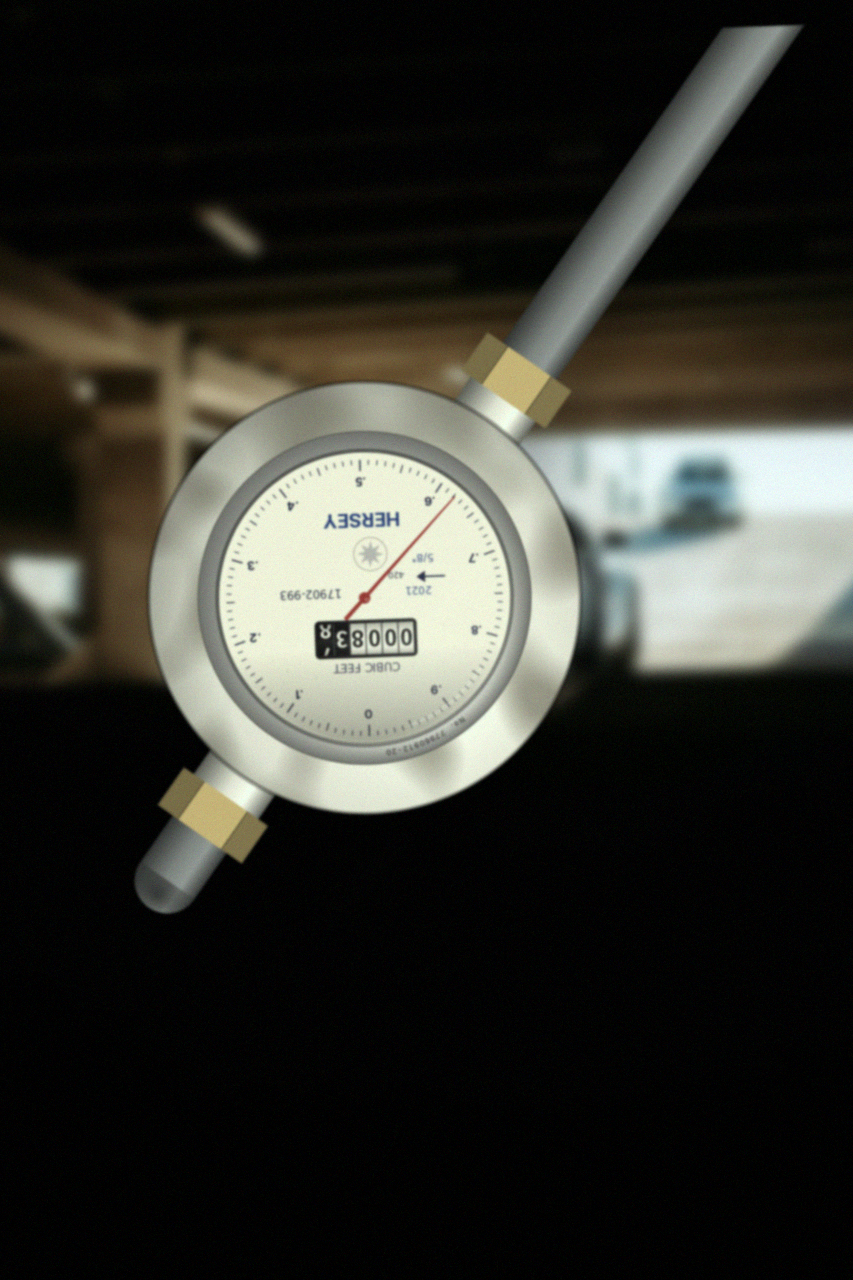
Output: 837.62 ft³
